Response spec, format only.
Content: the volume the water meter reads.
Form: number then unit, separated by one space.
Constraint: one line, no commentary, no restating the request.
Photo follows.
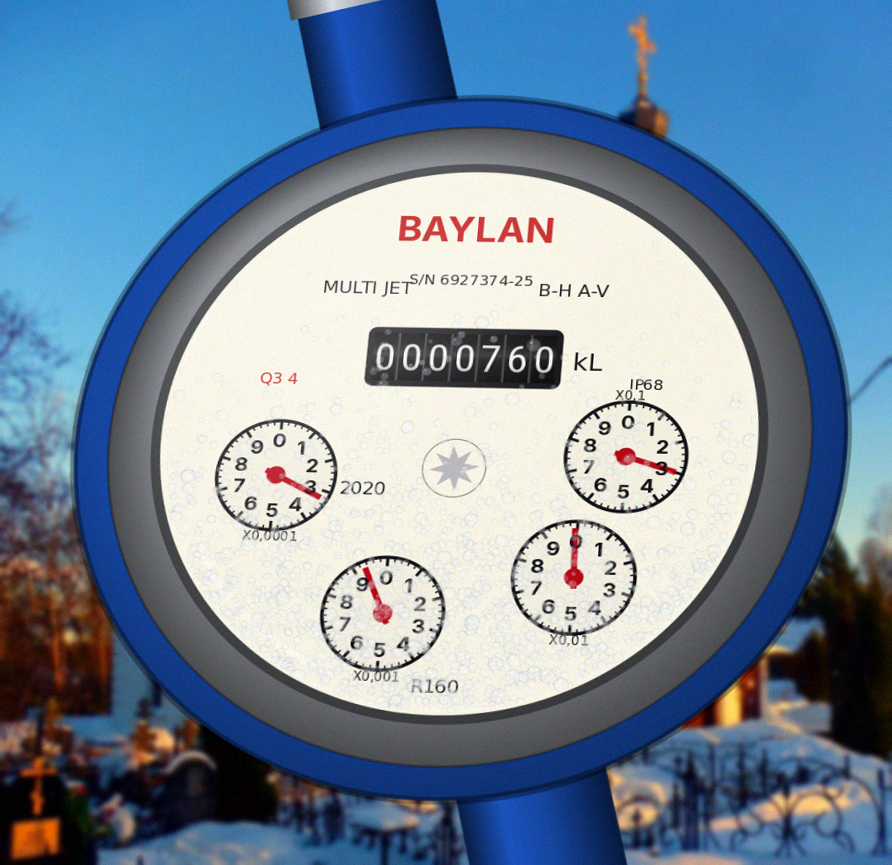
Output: 760.2993 kL
